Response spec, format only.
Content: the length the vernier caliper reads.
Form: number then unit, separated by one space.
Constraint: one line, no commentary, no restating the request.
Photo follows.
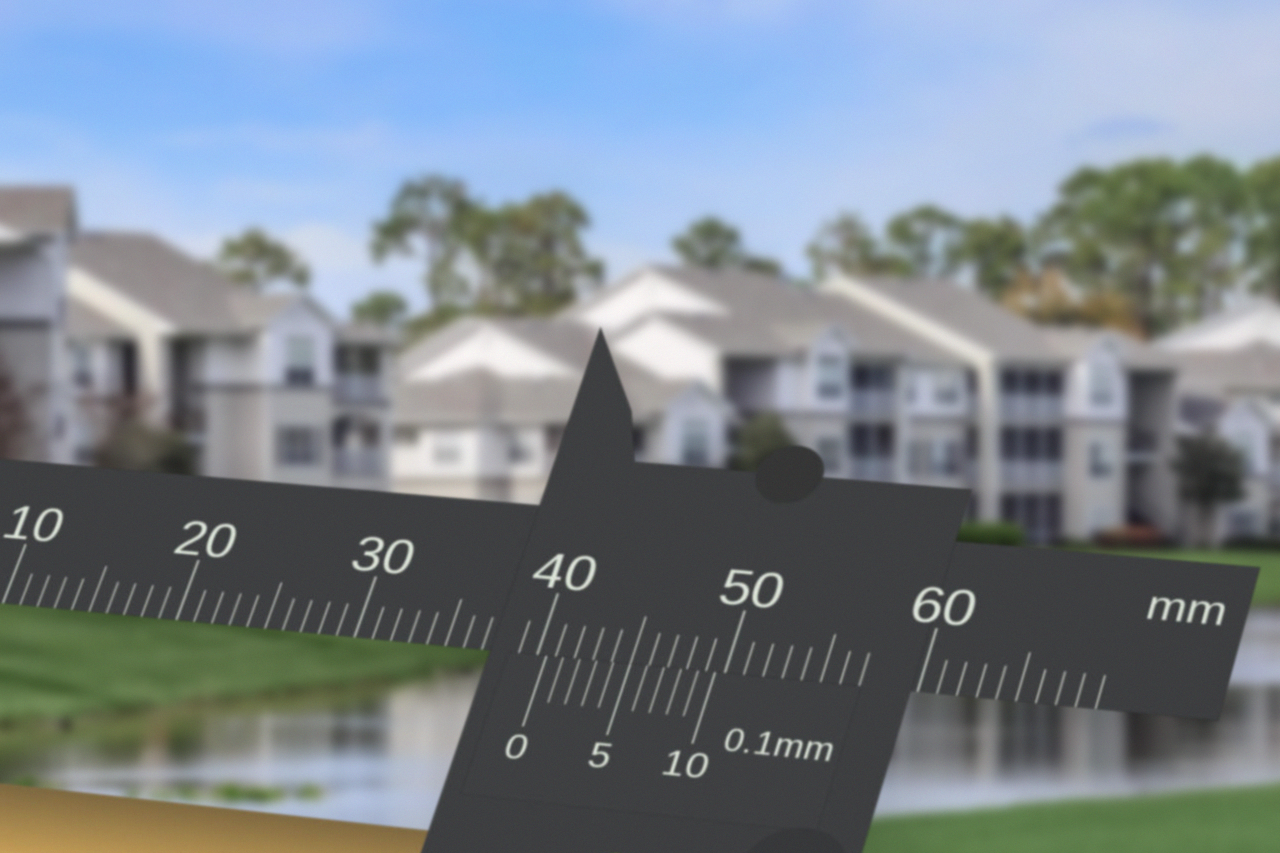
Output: 40.5 mm
